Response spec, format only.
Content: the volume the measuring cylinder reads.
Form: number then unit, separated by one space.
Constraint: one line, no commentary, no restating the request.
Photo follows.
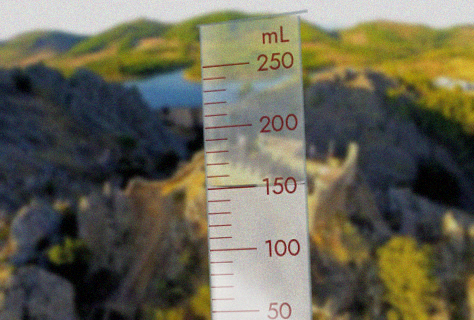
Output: 150 mL
